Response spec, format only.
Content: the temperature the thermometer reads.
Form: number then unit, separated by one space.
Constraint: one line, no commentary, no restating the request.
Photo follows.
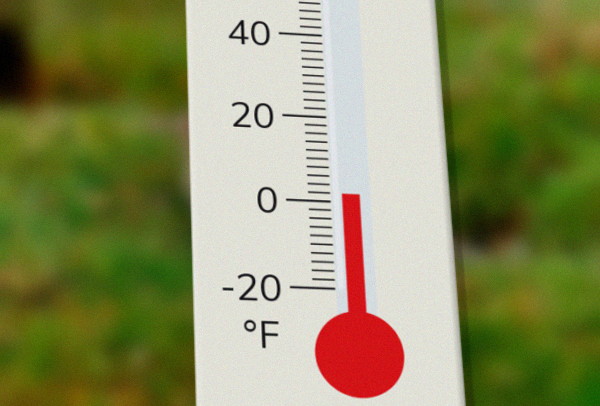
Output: 2 °F
